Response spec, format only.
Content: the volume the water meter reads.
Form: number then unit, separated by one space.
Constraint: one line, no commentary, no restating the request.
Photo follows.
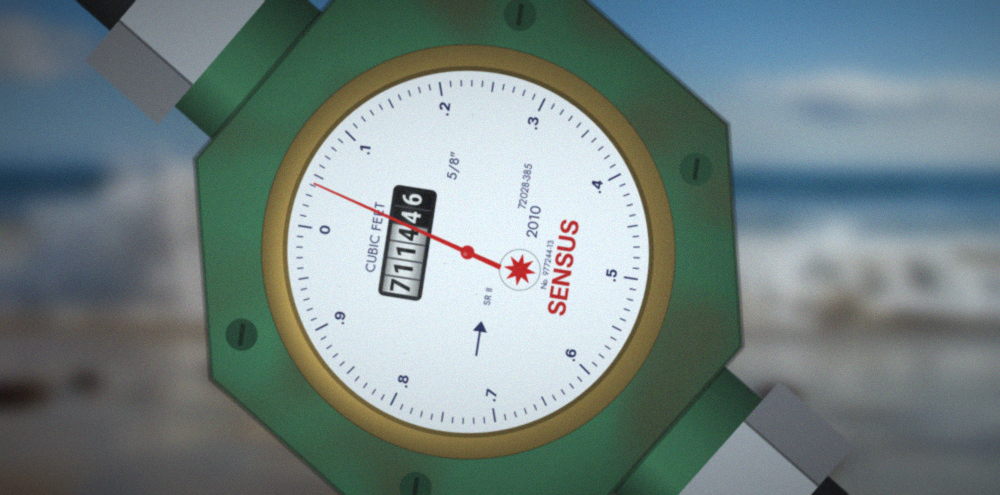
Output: 711446.04 ft³
